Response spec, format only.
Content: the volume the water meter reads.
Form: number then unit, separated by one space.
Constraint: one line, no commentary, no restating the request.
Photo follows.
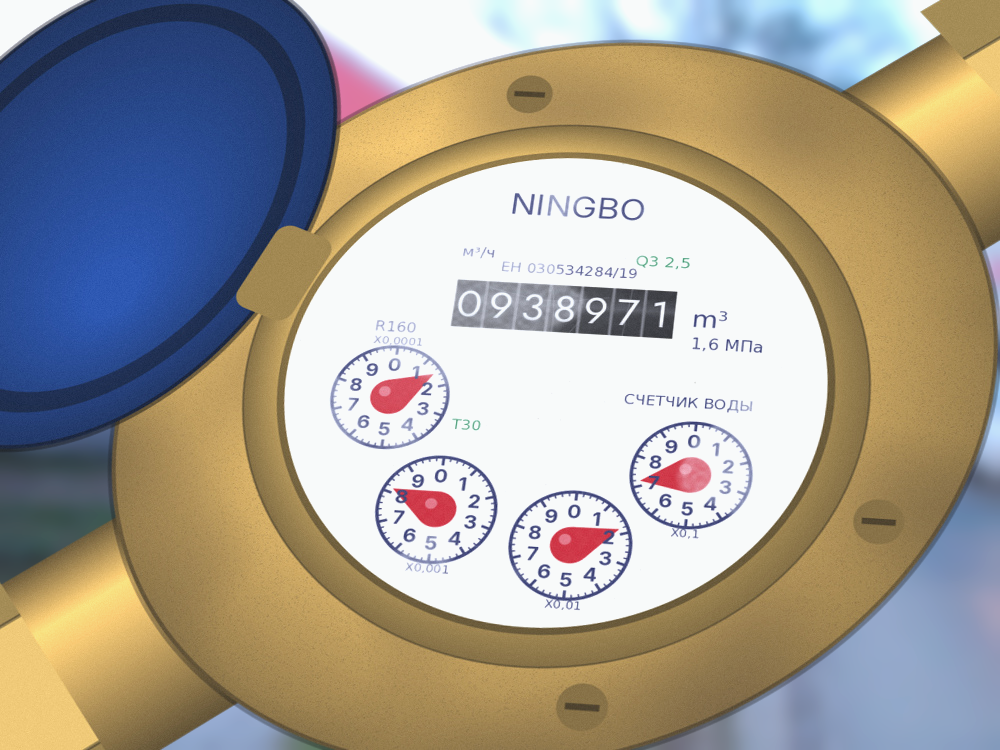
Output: 938971.7181 m³
